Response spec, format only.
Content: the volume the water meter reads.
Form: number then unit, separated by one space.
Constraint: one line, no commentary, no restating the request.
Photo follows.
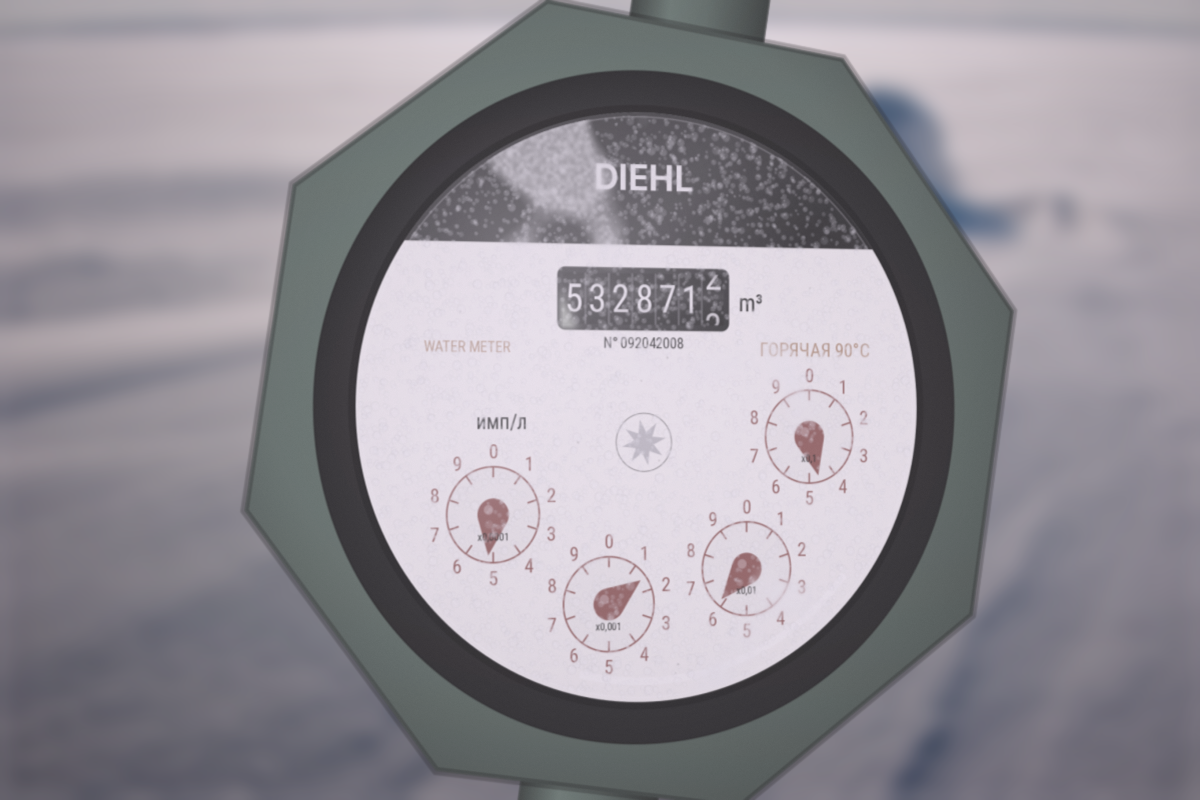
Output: 5328712.4615 m³
